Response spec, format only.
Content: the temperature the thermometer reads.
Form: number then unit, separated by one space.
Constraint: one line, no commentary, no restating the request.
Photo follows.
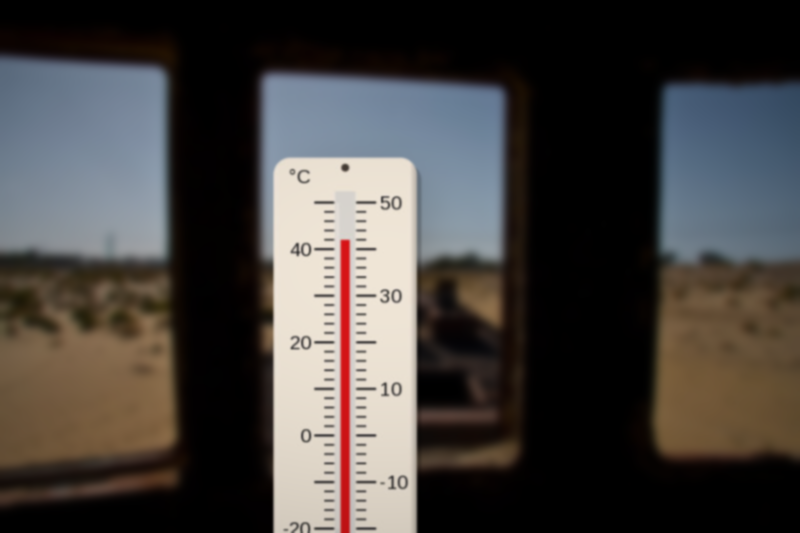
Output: 42 °C
